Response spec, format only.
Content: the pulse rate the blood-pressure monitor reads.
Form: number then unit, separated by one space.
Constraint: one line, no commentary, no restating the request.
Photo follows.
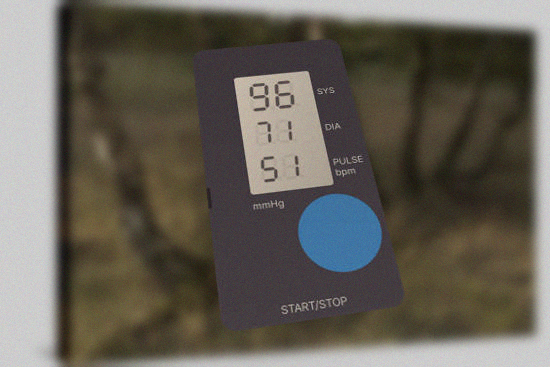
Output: 51 bpm
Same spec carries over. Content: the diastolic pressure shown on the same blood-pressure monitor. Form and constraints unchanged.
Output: 71 mmHg
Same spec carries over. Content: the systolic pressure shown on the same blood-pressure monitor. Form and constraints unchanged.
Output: 96 mmHg
